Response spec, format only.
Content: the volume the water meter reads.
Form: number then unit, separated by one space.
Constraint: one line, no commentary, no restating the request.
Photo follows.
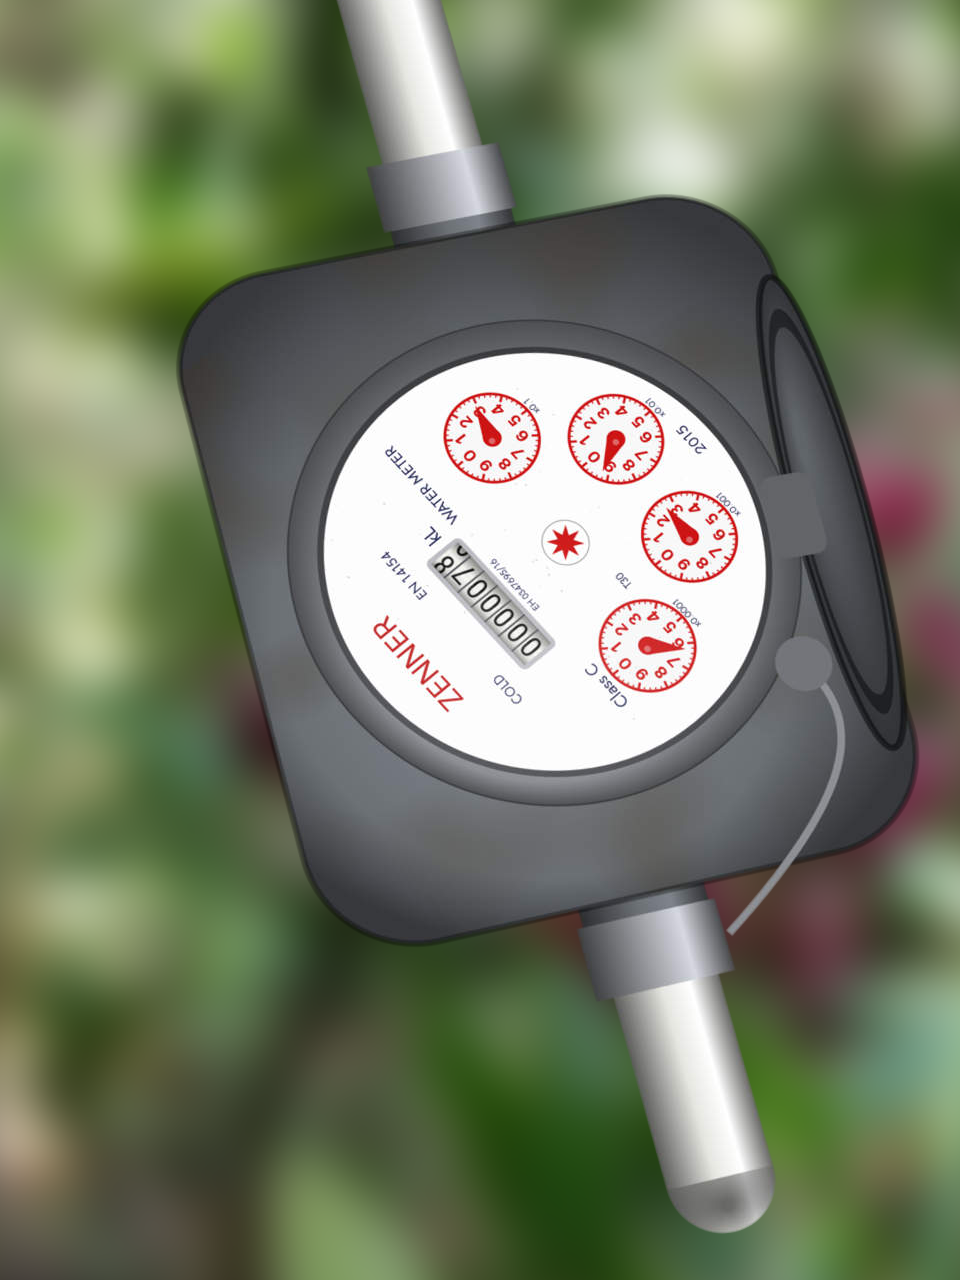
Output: 78.2926 kL
